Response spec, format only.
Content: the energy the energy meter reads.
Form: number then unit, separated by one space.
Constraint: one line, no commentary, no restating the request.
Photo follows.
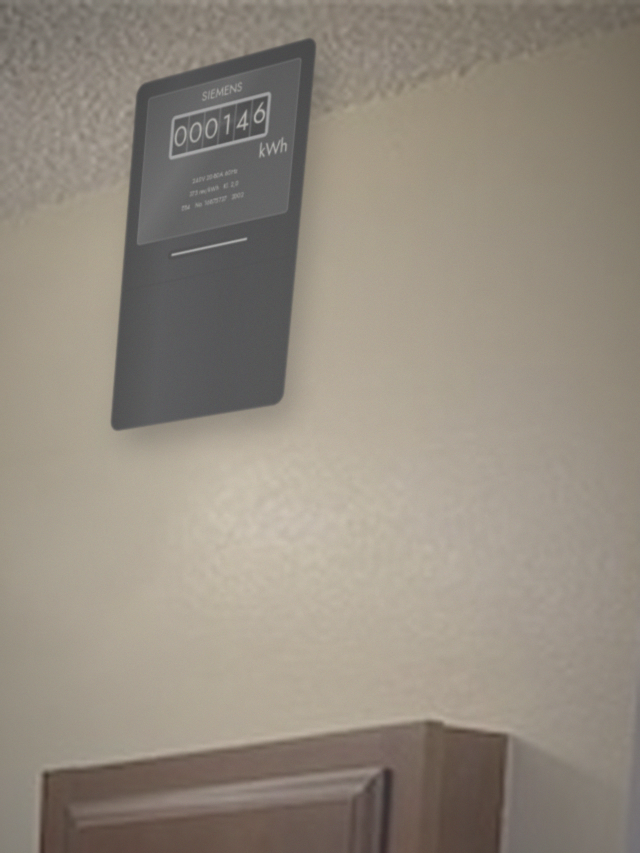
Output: 146 kWh
